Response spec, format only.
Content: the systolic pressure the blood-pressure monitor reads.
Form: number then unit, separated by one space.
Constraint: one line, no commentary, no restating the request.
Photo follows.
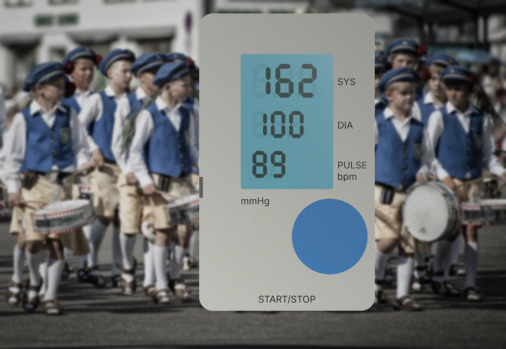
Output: 162 mmHg
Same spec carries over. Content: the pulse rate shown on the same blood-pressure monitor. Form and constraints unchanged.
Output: 89 bpm
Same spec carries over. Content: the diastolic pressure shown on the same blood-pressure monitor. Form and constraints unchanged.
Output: 100 mmHg
